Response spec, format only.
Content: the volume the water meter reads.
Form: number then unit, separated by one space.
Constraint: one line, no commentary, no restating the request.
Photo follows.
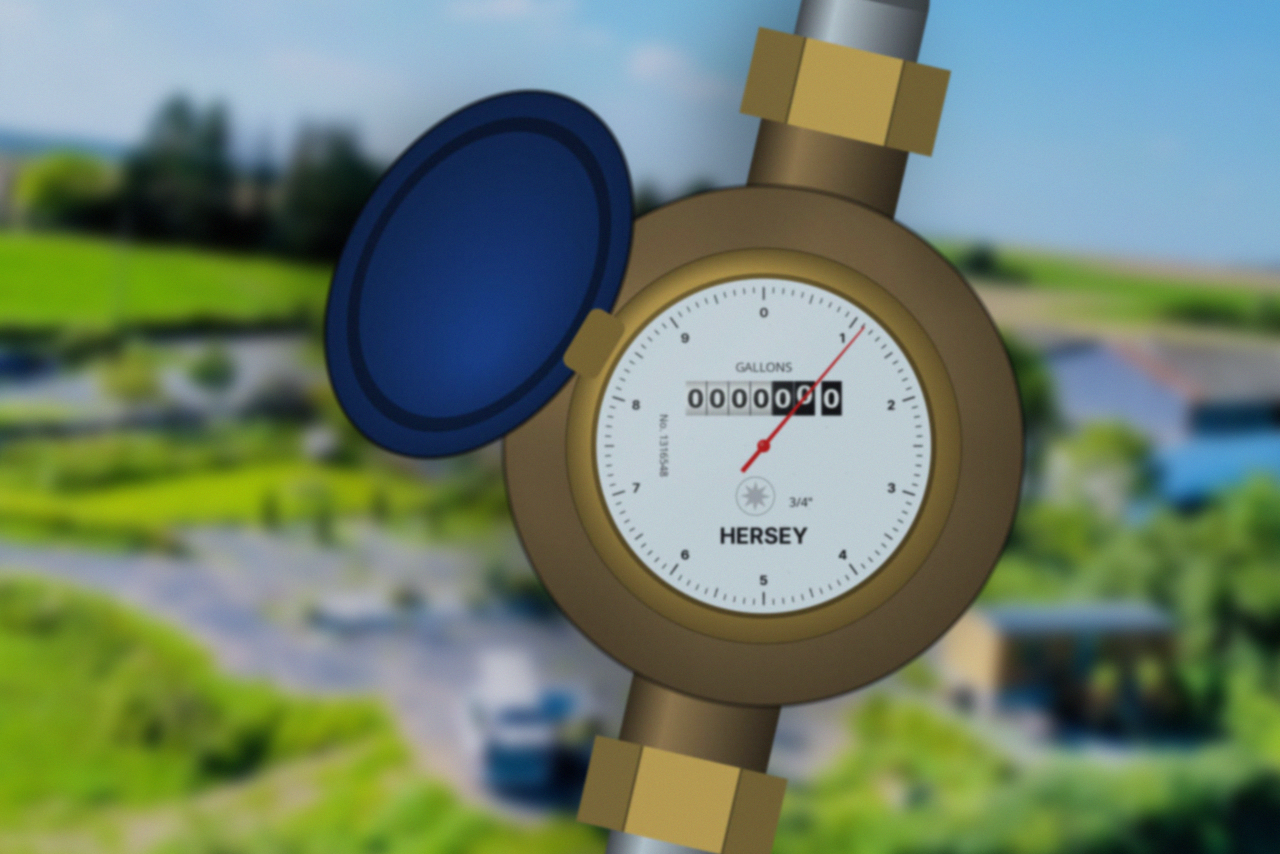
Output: 1.1 gal
